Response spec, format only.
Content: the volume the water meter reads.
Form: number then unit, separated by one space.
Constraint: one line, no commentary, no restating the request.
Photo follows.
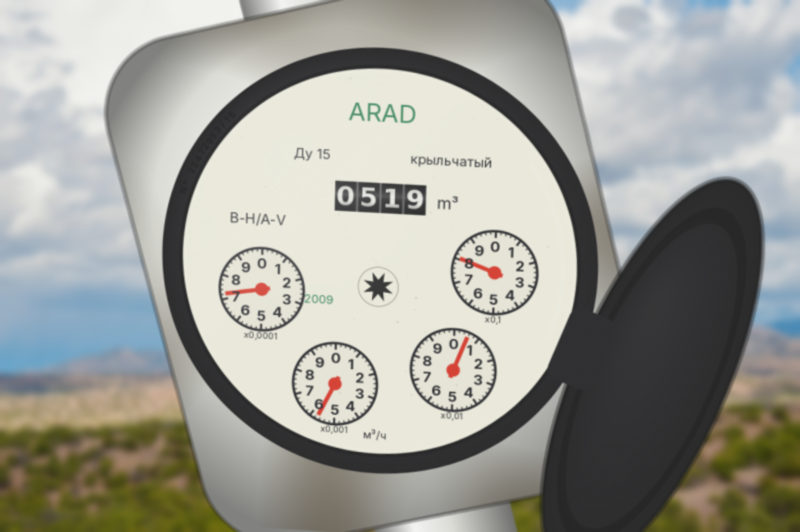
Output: 519.8057 m³
